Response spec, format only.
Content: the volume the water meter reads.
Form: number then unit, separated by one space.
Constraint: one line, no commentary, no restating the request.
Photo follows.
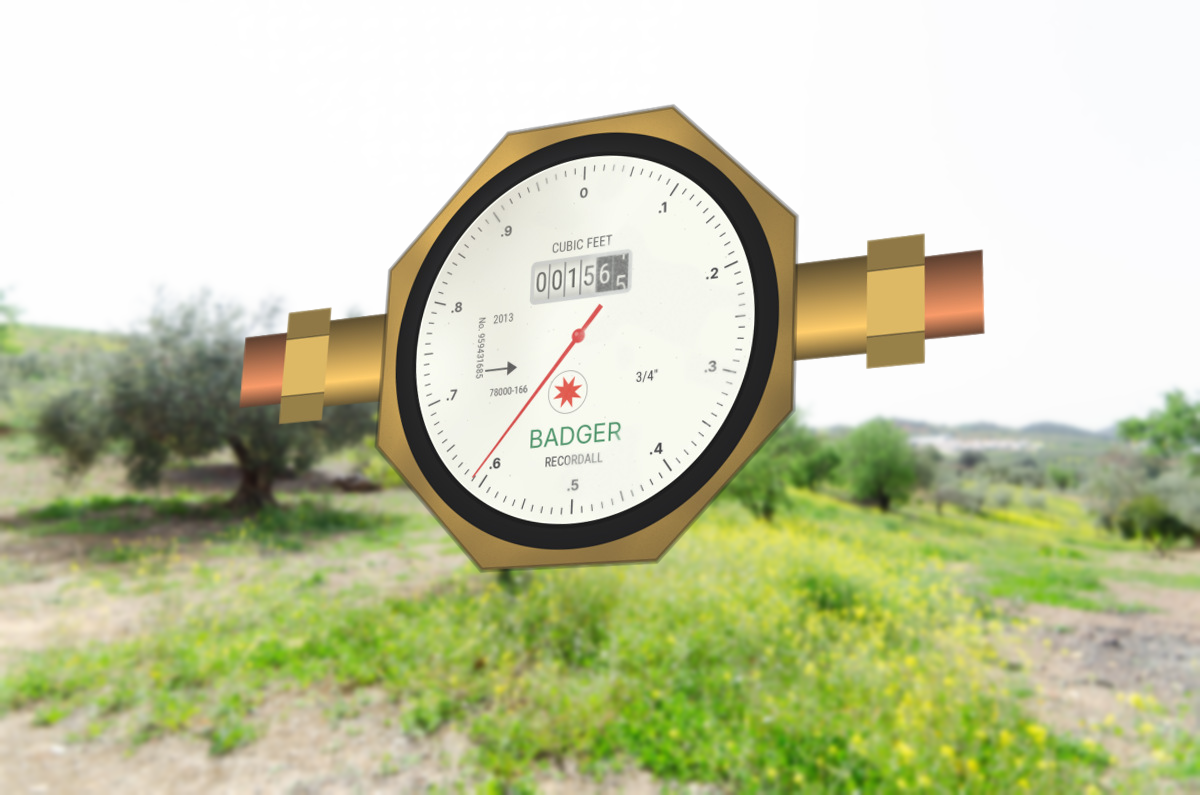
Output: 1564.61 ft³
